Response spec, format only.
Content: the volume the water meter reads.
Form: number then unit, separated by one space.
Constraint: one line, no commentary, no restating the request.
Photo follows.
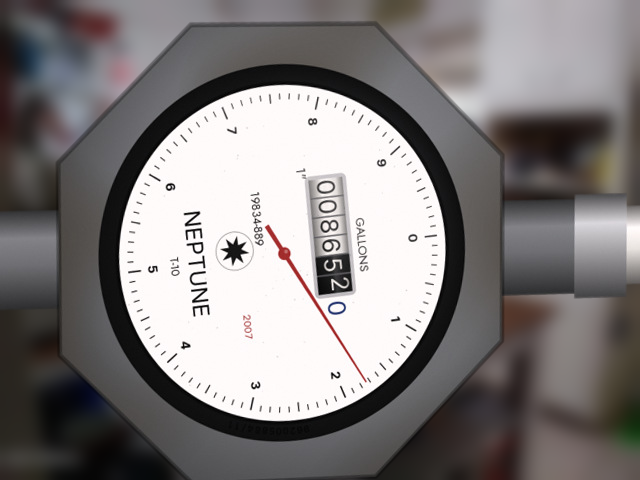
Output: 86521.7 gal
